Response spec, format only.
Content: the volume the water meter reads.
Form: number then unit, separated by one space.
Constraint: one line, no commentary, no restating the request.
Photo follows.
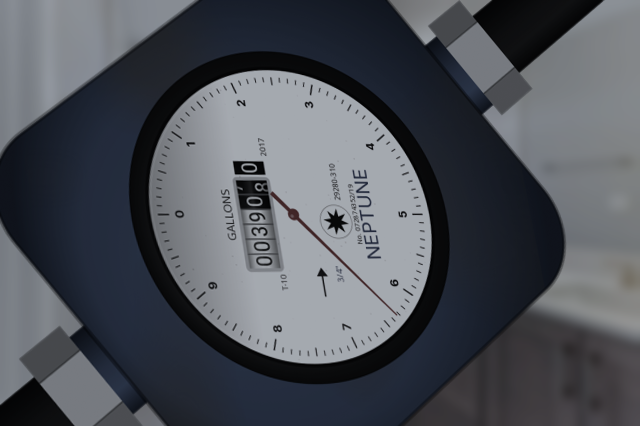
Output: 39076.3 gal
